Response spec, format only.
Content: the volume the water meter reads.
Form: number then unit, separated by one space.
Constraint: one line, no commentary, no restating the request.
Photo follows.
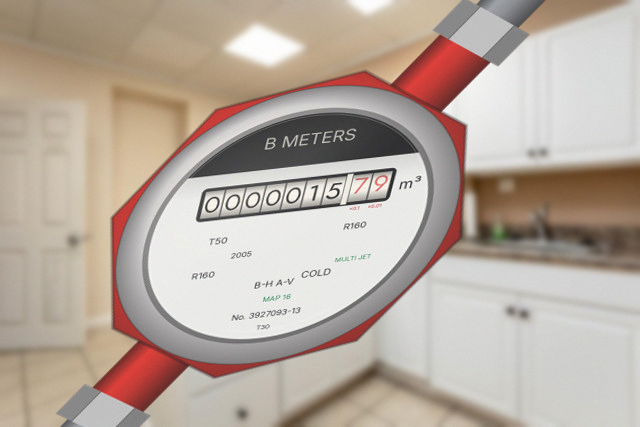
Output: 15.79 m³
